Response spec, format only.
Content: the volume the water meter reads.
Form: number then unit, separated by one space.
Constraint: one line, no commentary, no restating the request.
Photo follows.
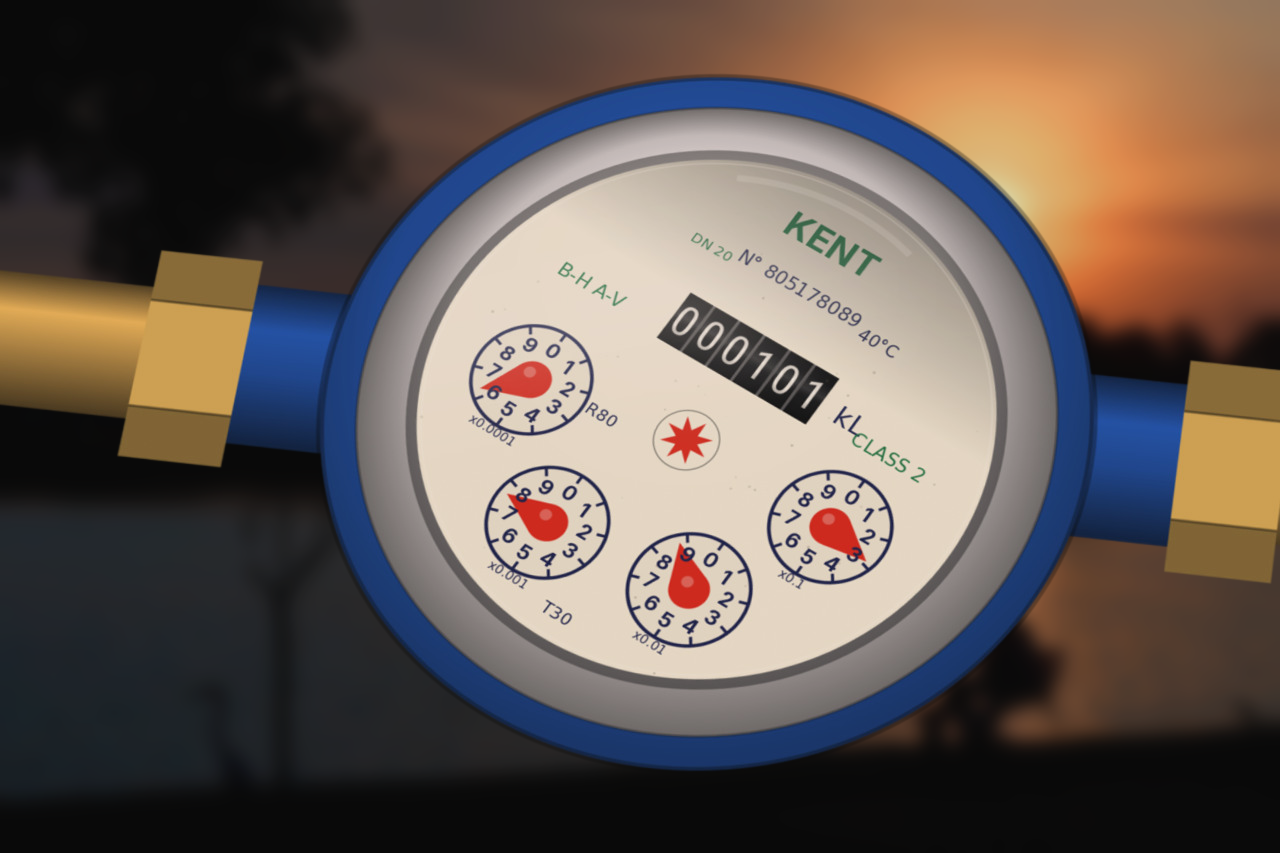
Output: 101.2876 kL
